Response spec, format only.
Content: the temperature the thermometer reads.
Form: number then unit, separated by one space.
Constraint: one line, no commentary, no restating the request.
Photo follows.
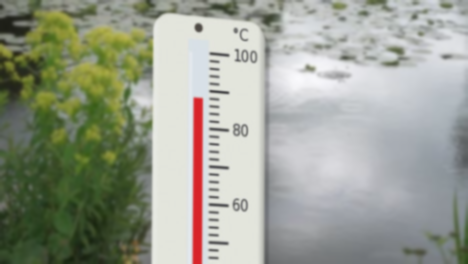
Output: 88 °C
